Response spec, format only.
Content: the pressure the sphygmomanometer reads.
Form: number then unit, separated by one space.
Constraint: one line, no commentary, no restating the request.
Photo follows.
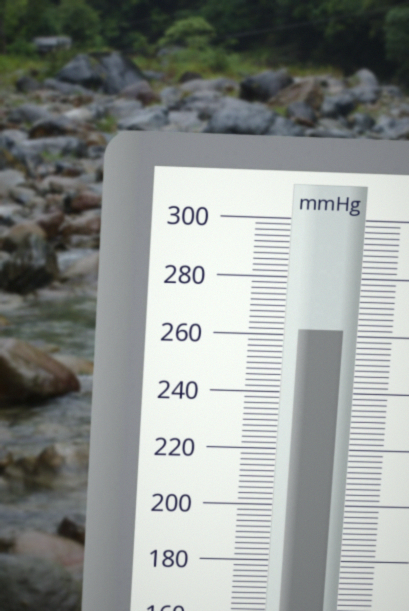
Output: 262 mmHg
